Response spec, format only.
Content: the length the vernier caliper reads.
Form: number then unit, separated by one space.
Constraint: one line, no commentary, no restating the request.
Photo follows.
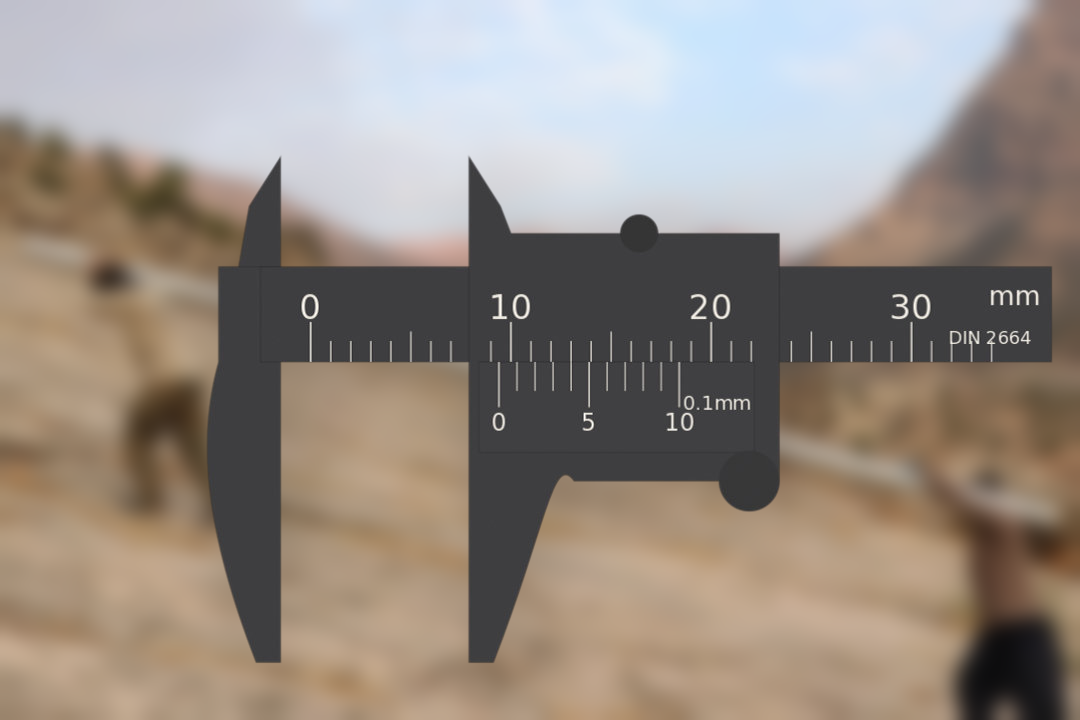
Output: 9.4 mm
